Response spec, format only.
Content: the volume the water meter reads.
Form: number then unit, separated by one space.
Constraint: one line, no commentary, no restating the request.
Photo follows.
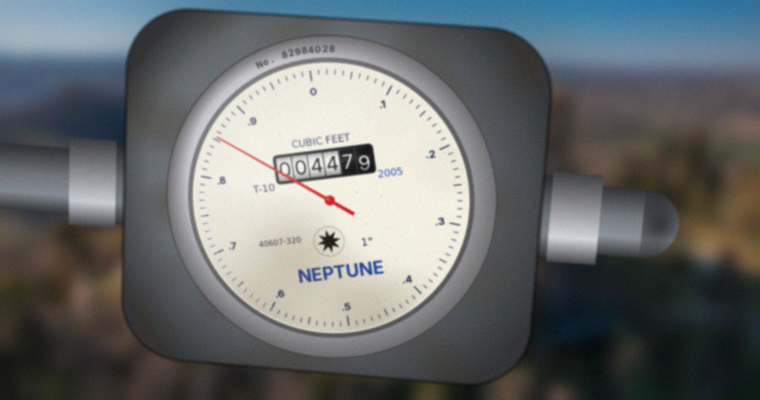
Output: 4478.85 ft³
